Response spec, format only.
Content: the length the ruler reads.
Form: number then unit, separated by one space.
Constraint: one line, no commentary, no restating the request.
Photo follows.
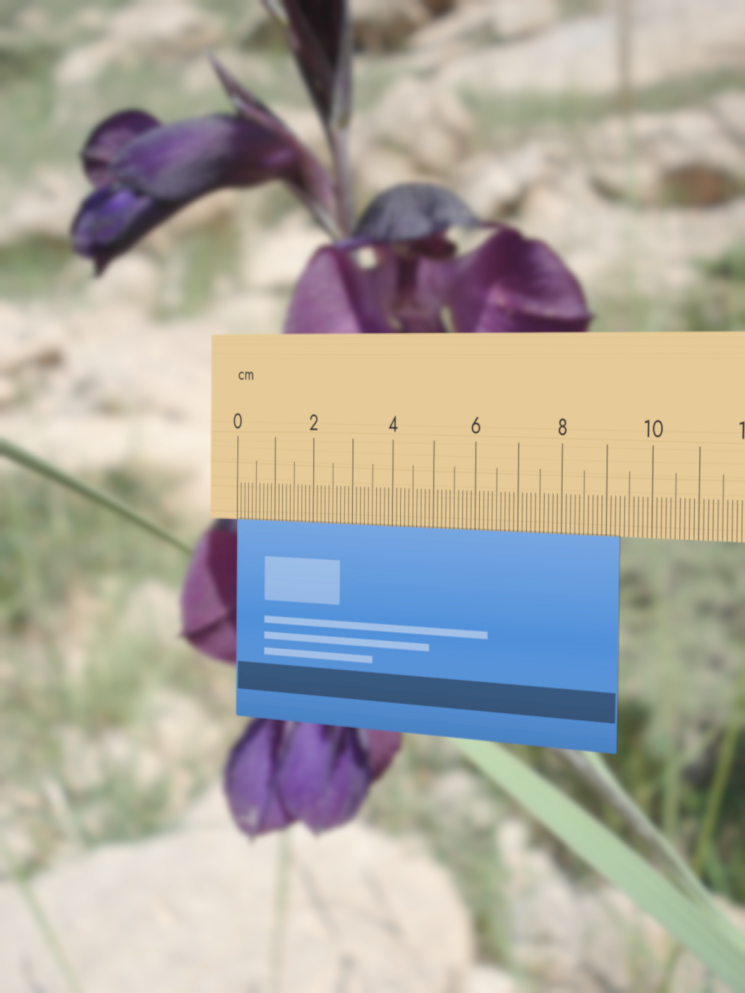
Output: 9.3 cm
